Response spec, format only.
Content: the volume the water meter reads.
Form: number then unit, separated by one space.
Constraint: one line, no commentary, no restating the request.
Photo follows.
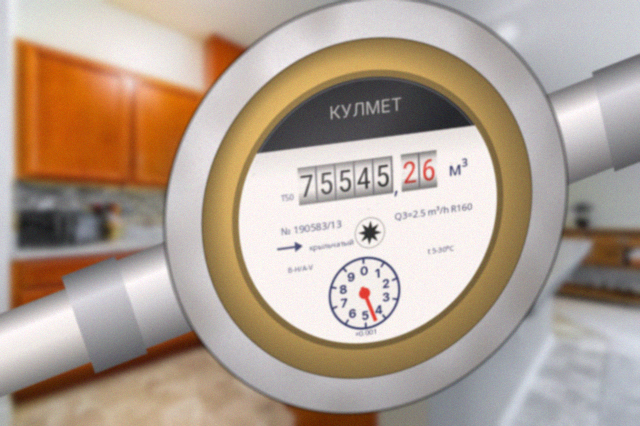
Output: 75545.264 m³
